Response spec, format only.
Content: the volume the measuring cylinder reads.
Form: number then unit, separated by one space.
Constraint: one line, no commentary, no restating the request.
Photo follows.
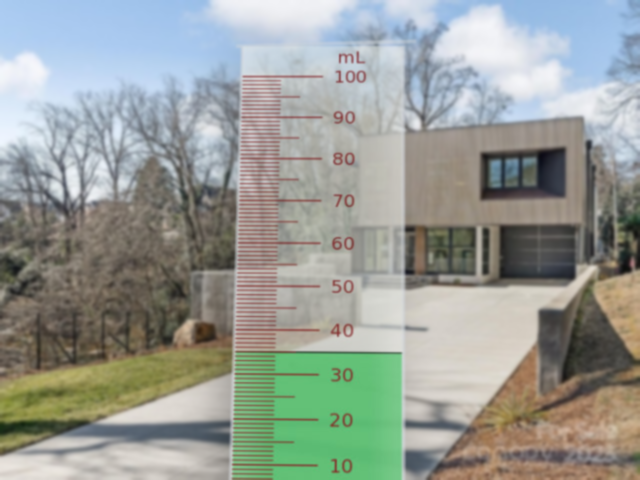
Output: 35 mL
